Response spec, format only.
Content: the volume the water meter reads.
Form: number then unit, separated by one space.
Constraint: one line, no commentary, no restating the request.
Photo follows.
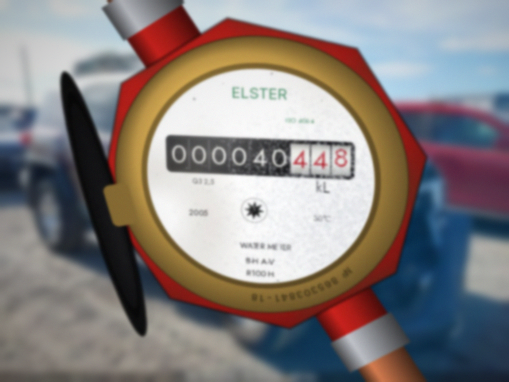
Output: 40.448 kL
